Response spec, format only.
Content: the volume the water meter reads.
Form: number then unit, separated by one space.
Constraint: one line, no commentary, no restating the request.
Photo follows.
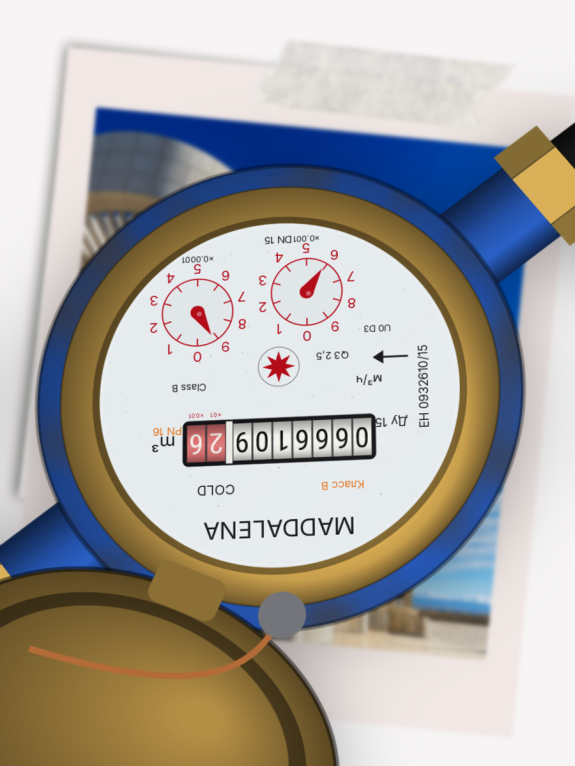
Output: 666109.2659 m³
